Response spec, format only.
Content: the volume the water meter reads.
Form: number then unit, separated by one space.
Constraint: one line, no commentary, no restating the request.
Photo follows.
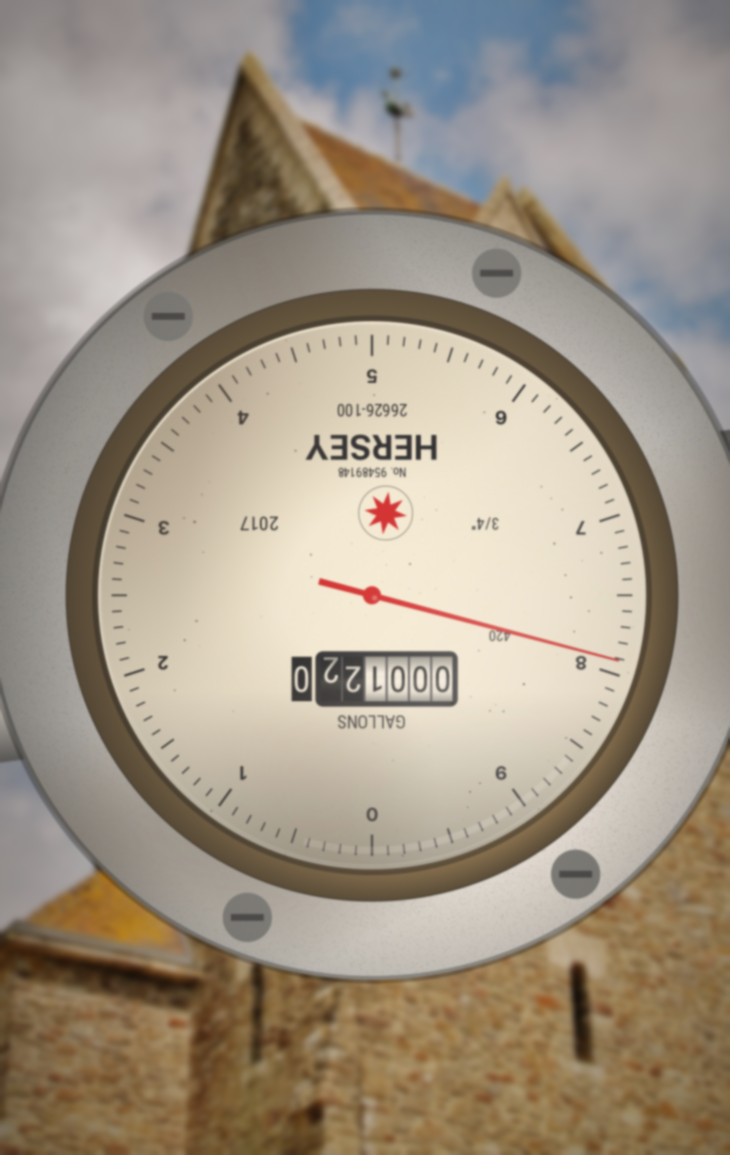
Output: 1217.9 gal
